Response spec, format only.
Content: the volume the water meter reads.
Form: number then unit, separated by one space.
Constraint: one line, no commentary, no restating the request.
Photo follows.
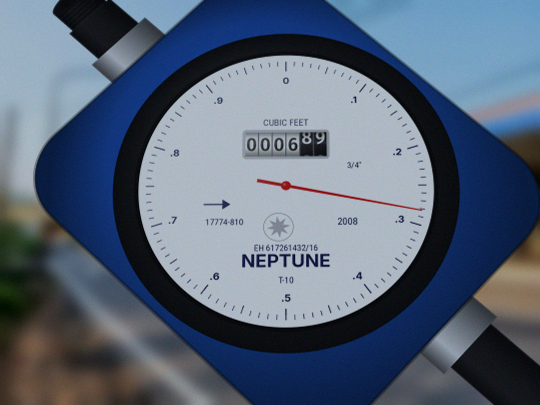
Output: 689.28 ft³
